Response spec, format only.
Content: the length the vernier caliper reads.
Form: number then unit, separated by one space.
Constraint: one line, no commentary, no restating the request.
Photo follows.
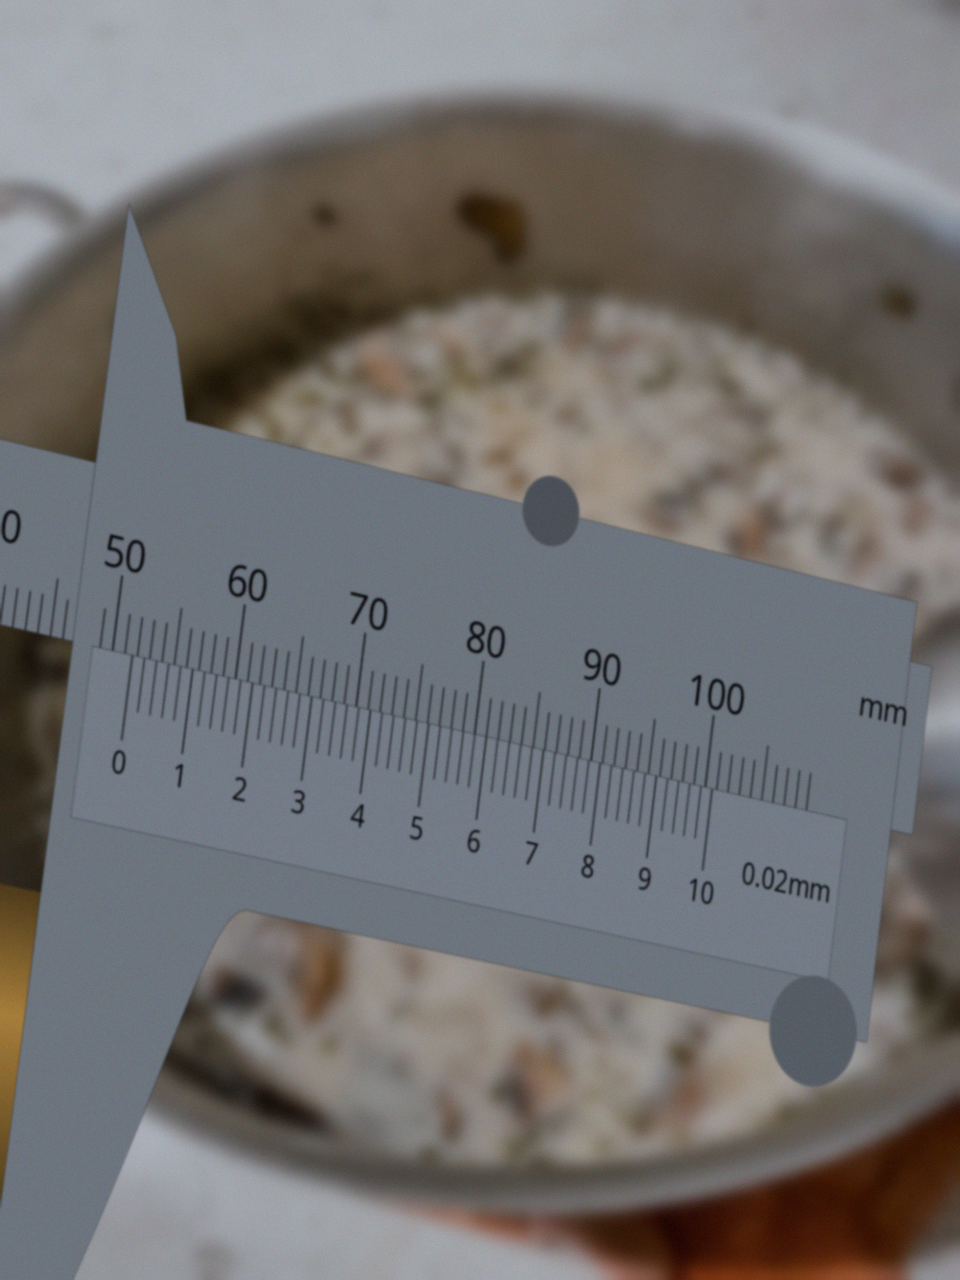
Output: 51.6 mm
